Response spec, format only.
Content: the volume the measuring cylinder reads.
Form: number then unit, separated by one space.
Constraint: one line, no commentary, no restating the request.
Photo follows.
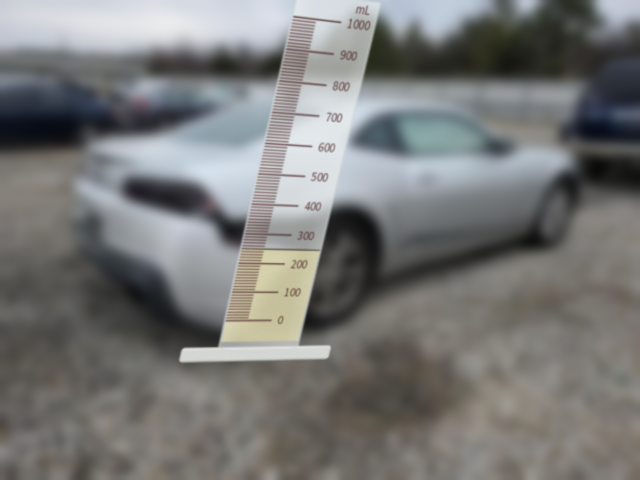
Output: 250 mL
